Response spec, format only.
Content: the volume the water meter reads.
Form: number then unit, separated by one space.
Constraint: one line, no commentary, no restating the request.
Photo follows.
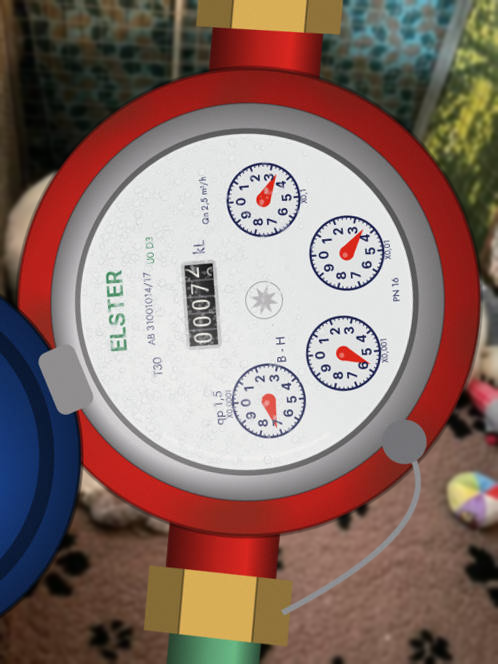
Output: 72.3357 kL
